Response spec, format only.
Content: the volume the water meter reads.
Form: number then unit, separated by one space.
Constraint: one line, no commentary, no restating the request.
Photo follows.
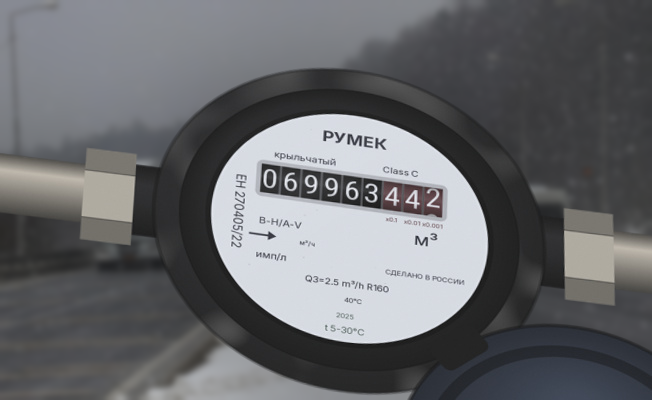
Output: 69963.442 m³
